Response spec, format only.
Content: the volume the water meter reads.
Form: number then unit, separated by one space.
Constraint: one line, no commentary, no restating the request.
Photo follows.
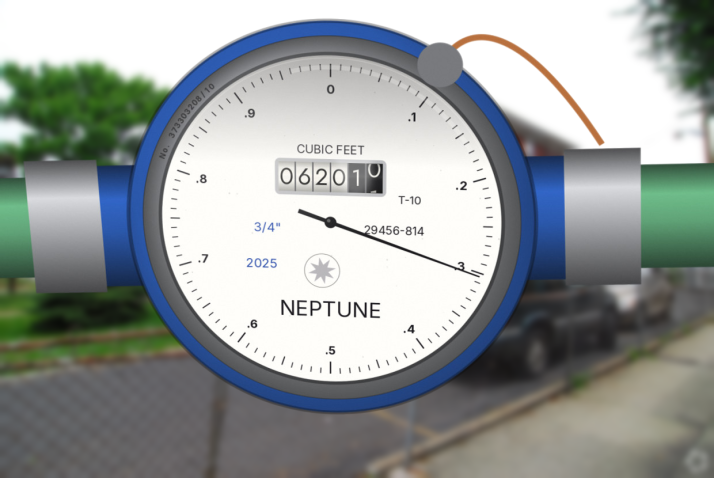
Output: 62010.30 ft³
